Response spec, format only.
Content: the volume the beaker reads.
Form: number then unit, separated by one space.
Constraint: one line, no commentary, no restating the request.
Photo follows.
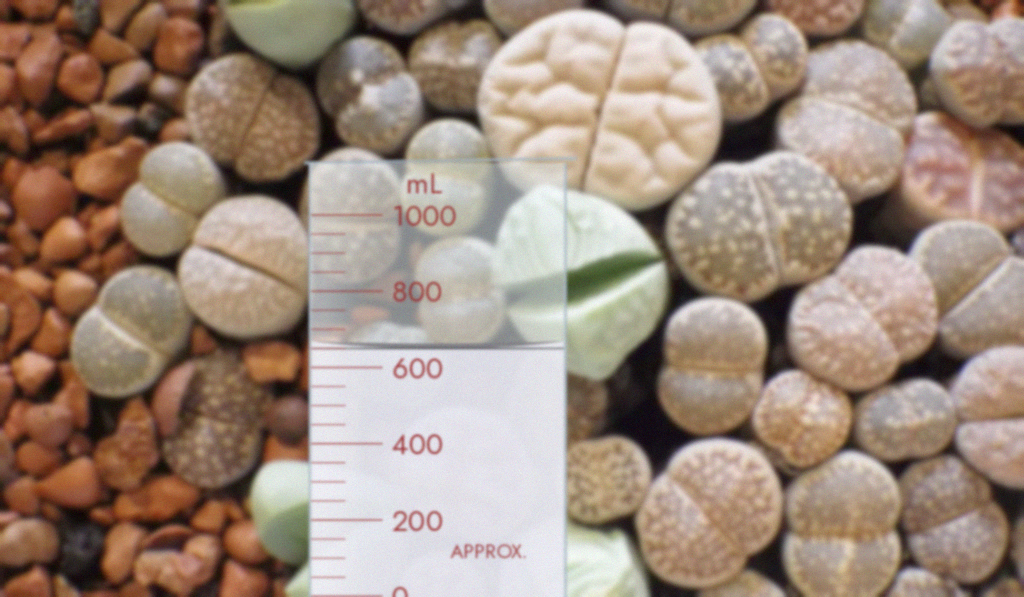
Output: 650 mL
